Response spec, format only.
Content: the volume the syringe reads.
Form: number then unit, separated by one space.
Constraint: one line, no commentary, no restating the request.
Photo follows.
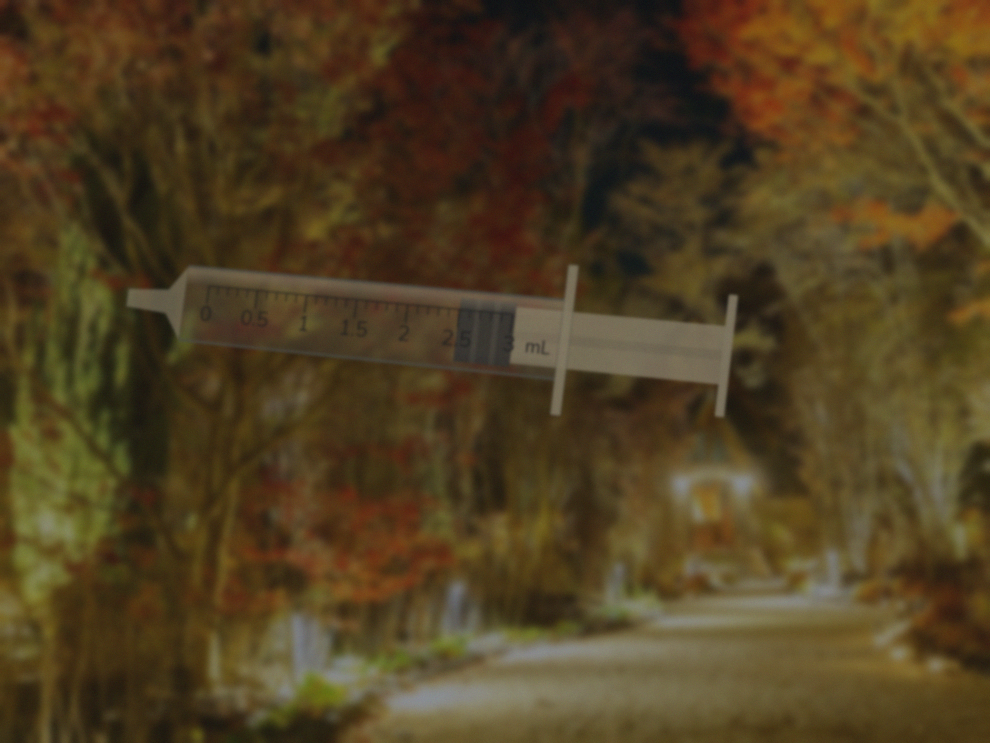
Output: 2.5 mL
